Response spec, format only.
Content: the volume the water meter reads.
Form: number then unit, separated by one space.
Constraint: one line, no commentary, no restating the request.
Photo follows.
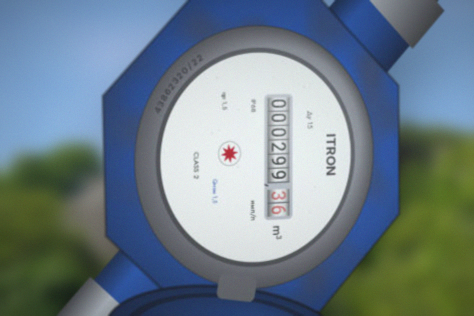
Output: 299.36 m³
